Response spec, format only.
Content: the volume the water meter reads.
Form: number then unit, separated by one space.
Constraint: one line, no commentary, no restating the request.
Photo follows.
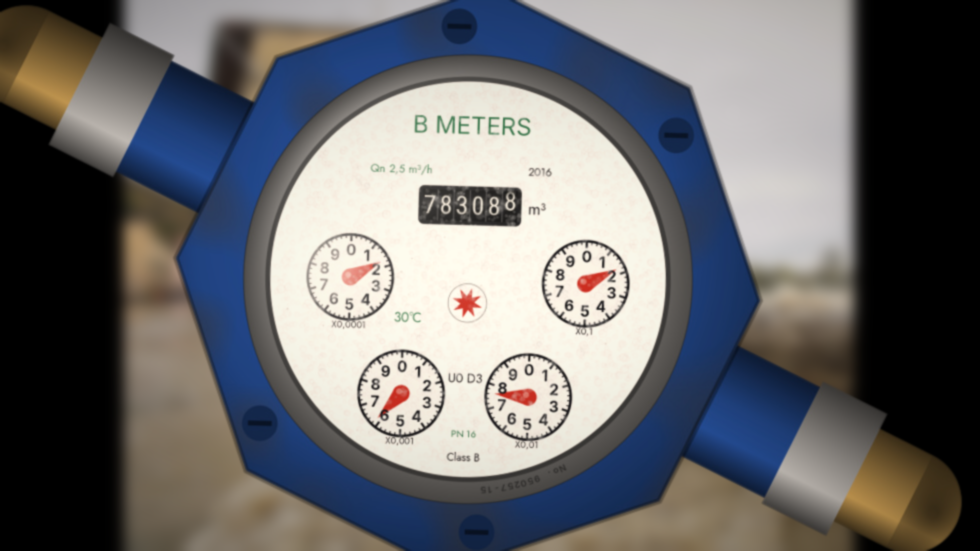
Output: 783088.1761 m³
